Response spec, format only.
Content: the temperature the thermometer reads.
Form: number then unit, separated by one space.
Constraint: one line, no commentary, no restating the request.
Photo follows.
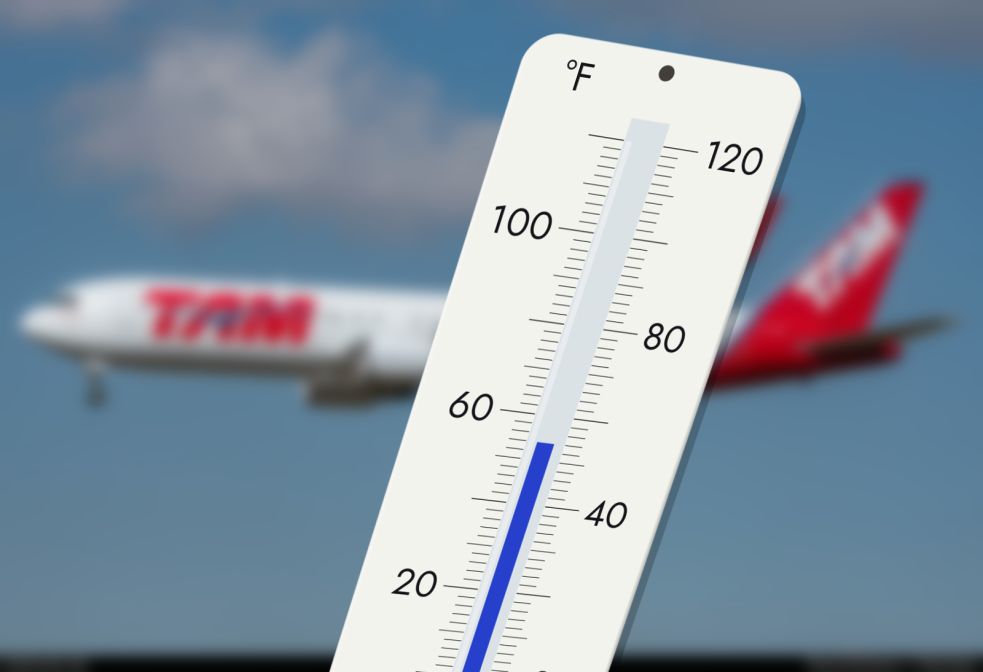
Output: 54 °F
